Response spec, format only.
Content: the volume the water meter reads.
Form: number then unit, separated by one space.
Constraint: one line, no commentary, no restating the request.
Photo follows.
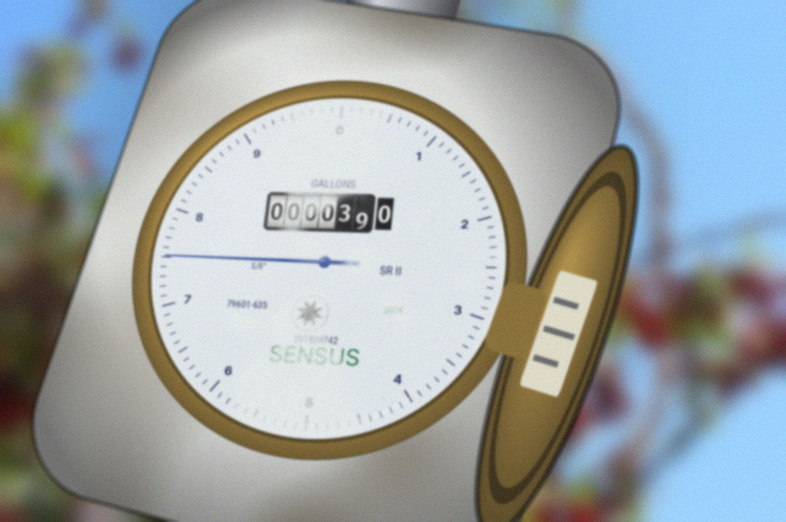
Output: 387.5 gal
